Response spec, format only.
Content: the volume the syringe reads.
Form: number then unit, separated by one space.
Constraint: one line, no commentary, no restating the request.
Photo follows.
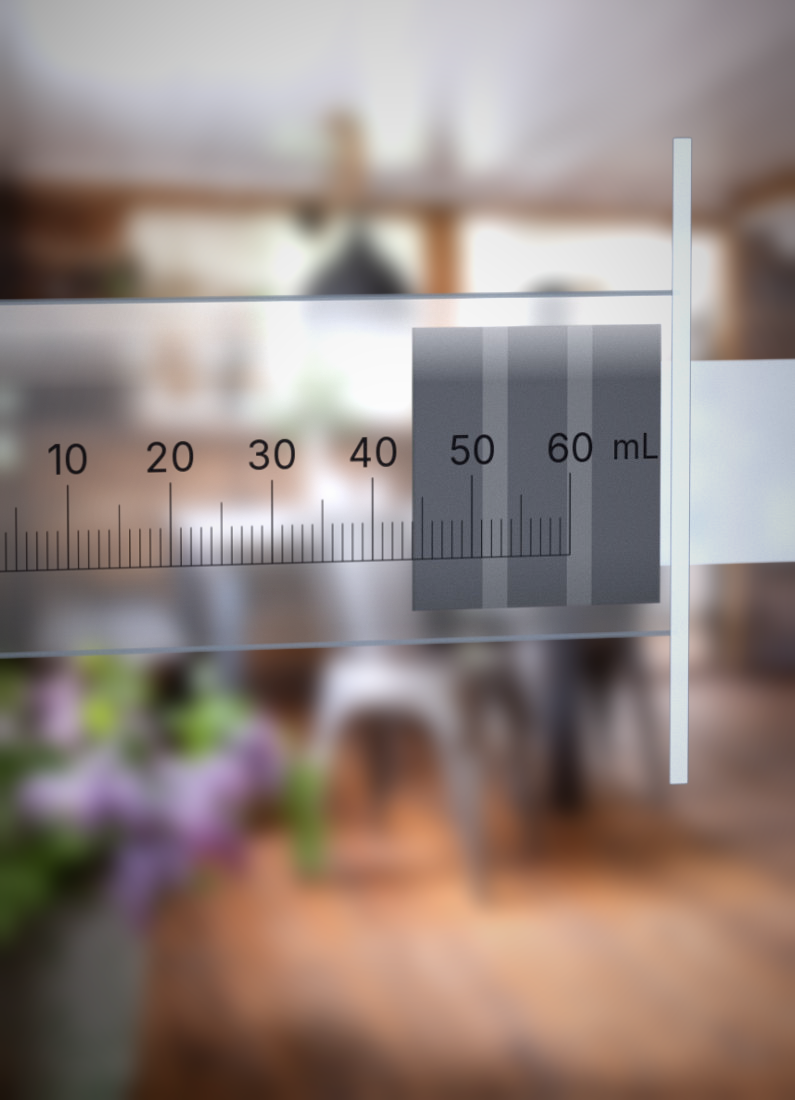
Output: 44 mL
